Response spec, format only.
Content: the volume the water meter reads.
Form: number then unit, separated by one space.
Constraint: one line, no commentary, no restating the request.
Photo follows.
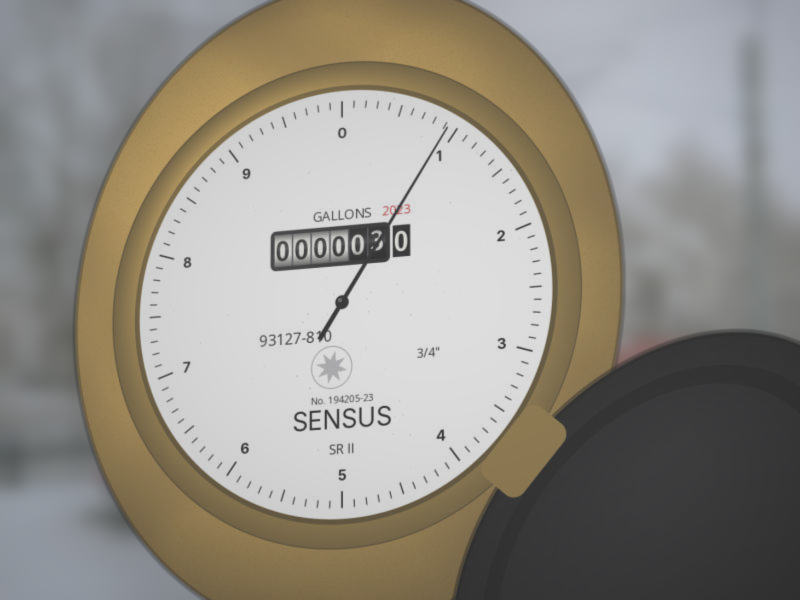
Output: 30.9 gal
